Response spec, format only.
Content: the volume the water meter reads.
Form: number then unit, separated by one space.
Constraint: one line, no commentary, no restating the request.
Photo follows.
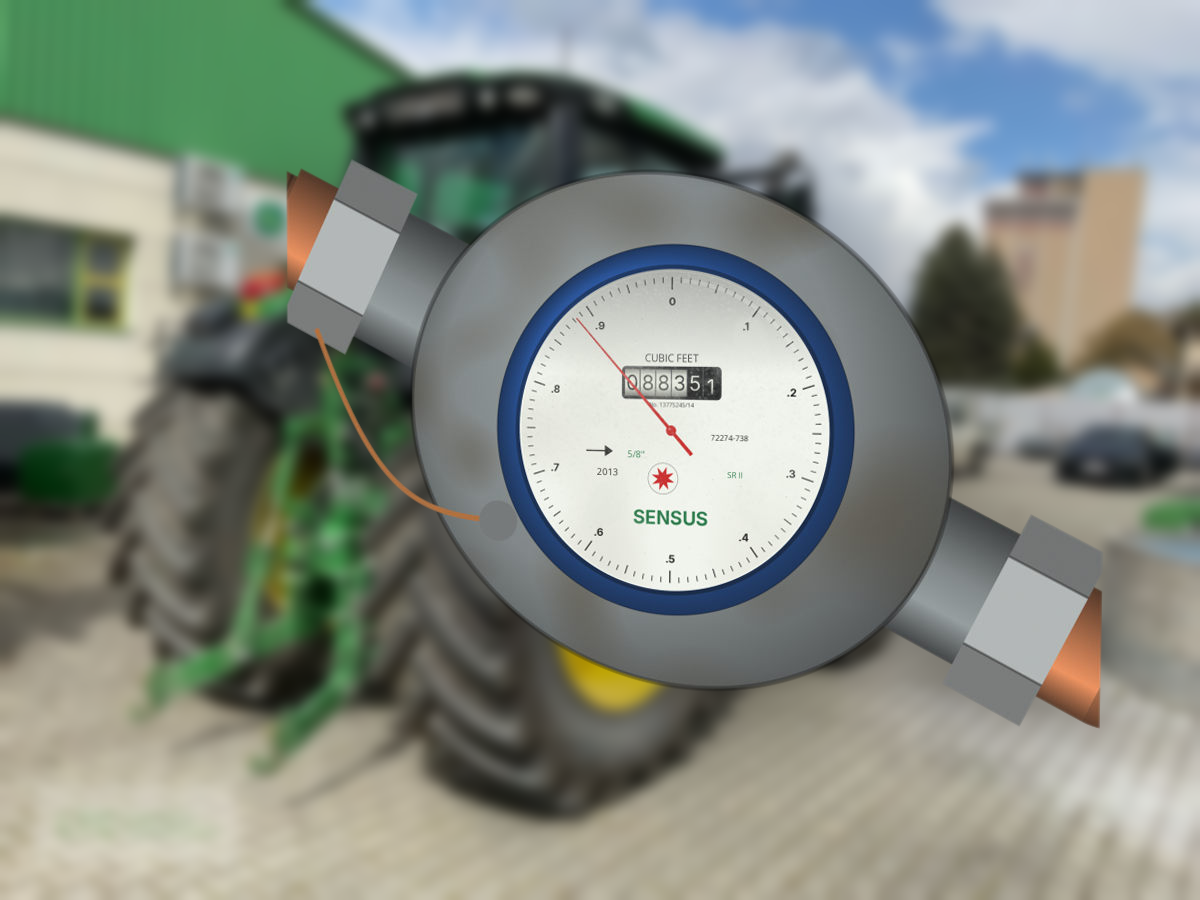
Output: 88350.88 ft³
